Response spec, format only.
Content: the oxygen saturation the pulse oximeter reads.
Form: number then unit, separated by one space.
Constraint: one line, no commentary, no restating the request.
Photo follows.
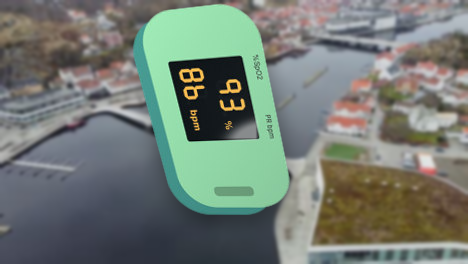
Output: 93 %
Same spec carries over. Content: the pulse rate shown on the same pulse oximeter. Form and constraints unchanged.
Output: 86 bpm
